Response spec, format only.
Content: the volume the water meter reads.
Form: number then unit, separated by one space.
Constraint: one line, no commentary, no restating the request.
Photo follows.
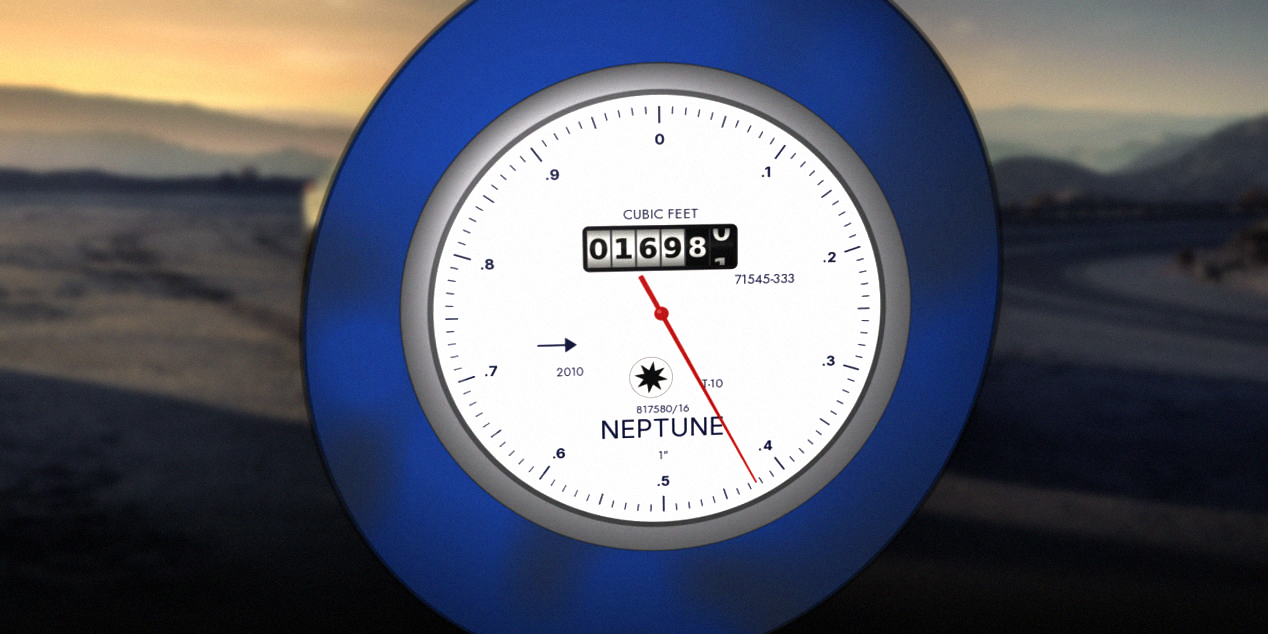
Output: 16980.42 ft³
